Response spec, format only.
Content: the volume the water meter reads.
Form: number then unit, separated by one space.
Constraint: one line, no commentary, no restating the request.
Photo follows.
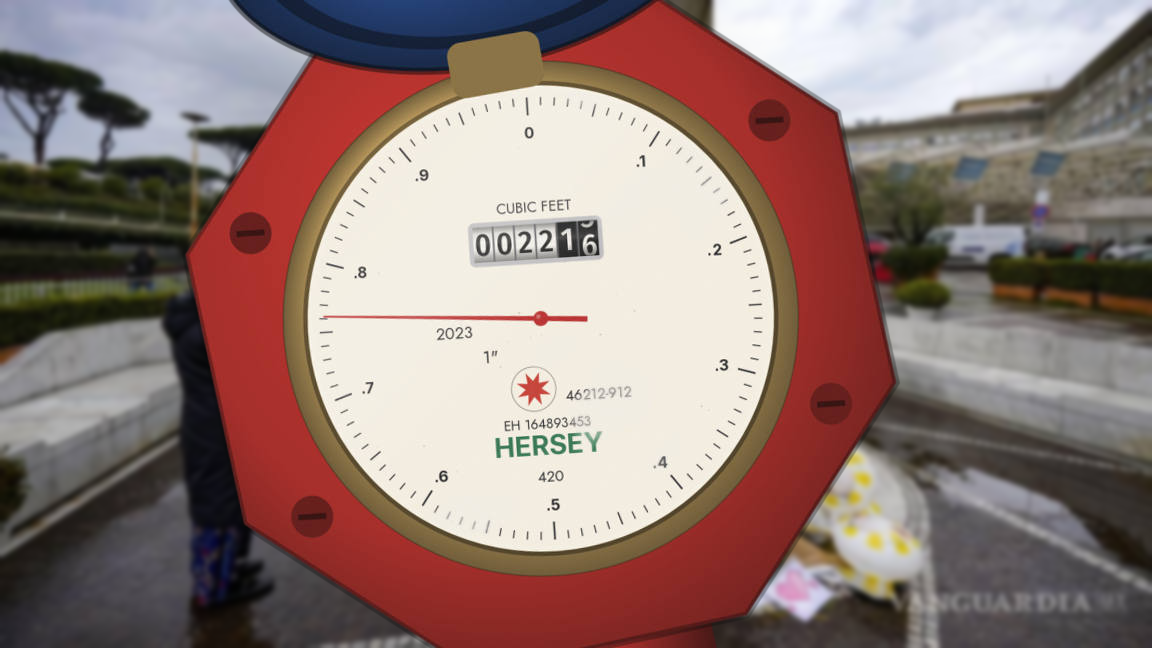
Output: 2215.76 ft³
